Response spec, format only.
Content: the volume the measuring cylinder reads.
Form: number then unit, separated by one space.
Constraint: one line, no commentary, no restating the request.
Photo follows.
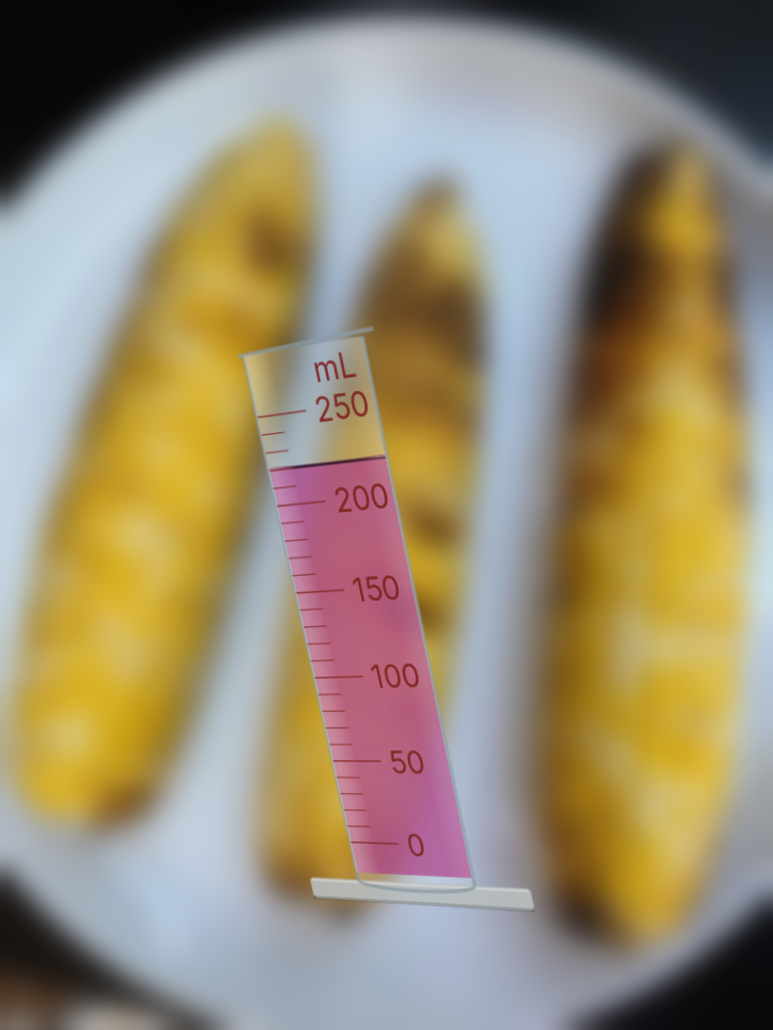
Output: 220 mL
